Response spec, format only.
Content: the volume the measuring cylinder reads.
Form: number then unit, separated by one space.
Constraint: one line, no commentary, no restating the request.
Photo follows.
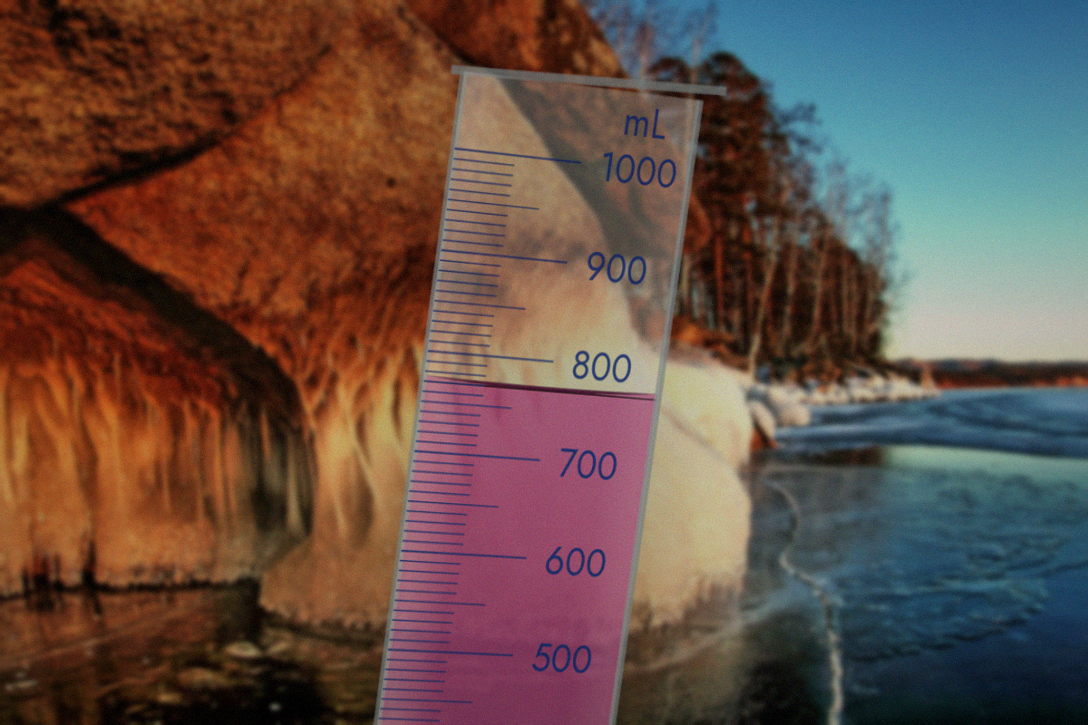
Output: 770 mL
